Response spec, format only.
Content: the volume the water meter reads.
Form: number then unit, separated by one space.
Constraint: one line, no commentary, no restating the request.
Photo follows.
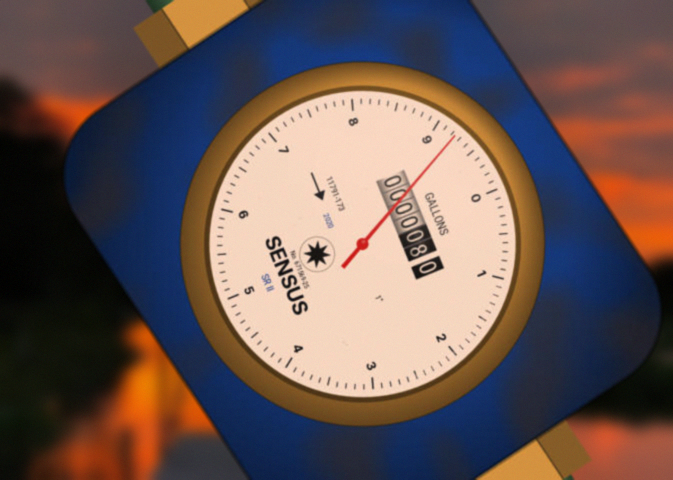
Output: 79.2 gal
